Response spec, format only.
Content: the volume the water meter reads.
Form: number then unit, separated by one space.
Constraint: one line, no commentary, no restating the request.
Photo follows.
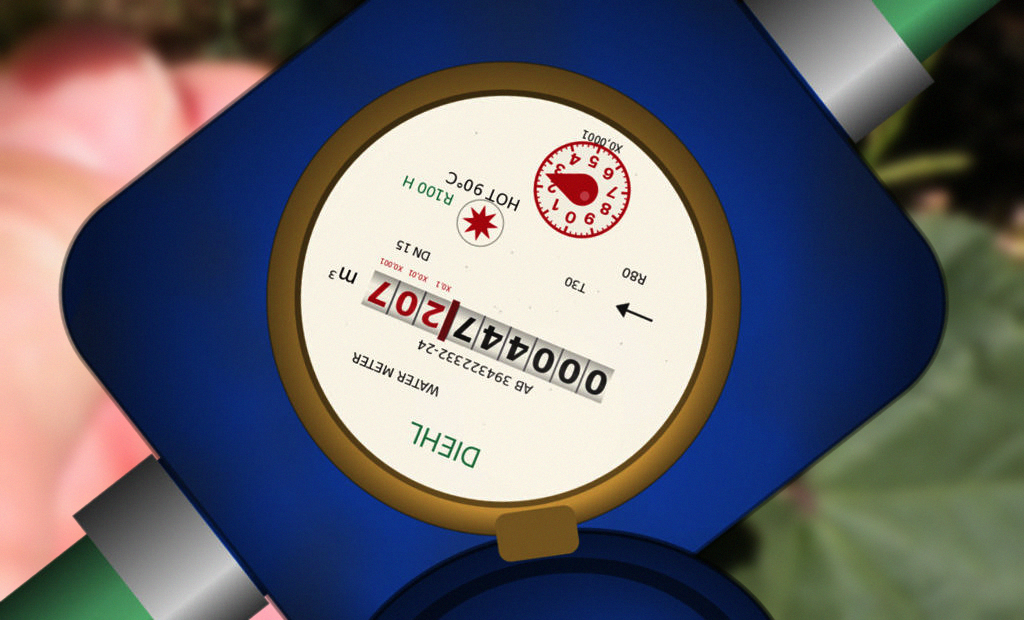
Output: 447.2072 m³
